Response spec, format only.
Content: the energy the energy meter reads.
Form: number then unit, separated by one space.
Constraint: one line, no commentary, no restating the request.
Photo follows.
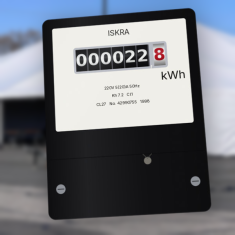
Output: 22.8 kWh
